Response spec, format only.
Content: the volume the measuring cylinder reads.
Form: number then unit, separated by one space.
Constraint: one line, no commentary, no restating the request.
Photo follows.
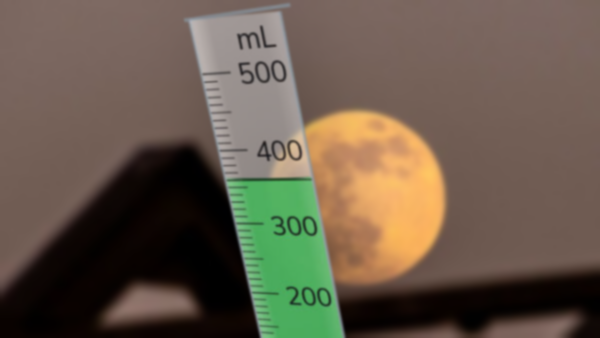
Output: 360 mL
